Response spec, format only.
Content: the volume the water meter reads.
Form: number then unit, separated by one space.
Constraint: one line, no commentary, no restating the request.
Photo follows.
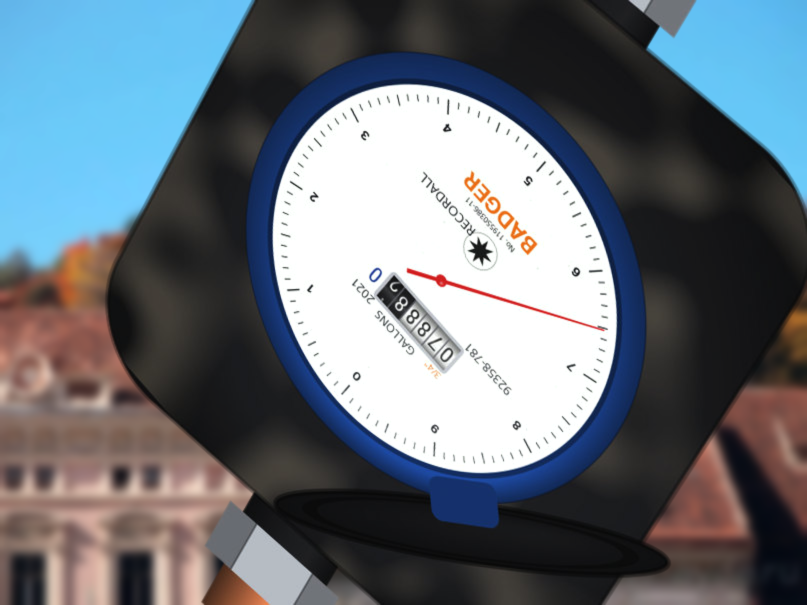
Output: 788816.5 gal
